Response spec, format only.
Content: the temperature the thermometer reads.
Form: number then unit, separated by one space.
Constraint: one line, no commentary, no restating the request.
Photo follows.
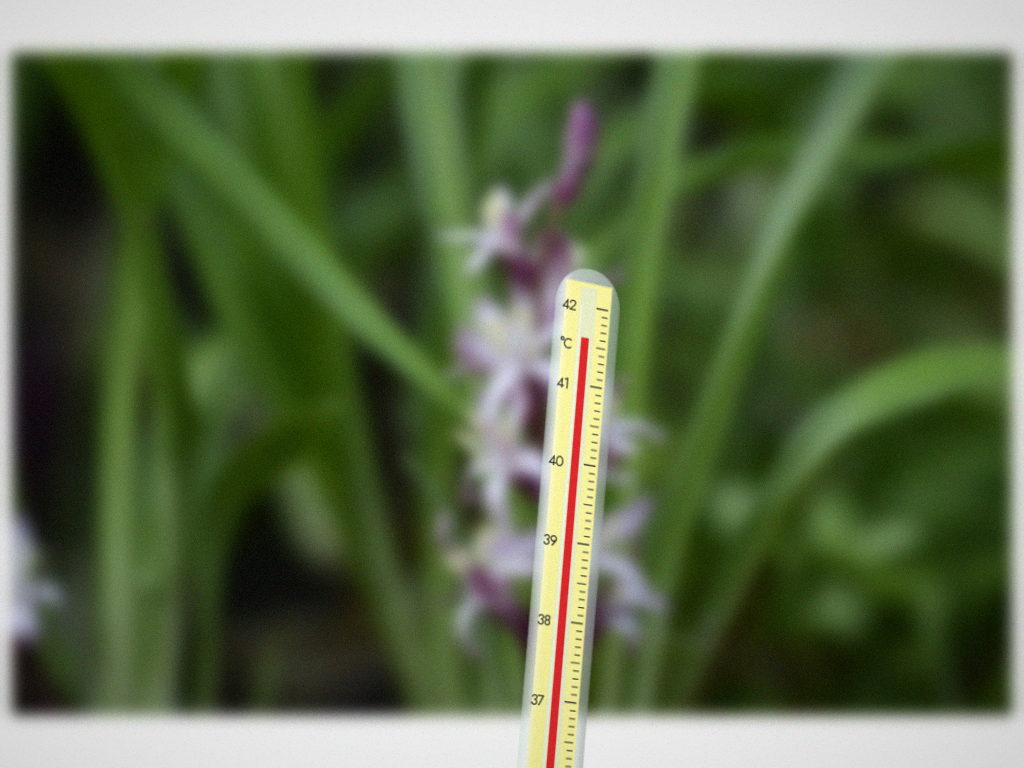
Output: 41.6 °C
